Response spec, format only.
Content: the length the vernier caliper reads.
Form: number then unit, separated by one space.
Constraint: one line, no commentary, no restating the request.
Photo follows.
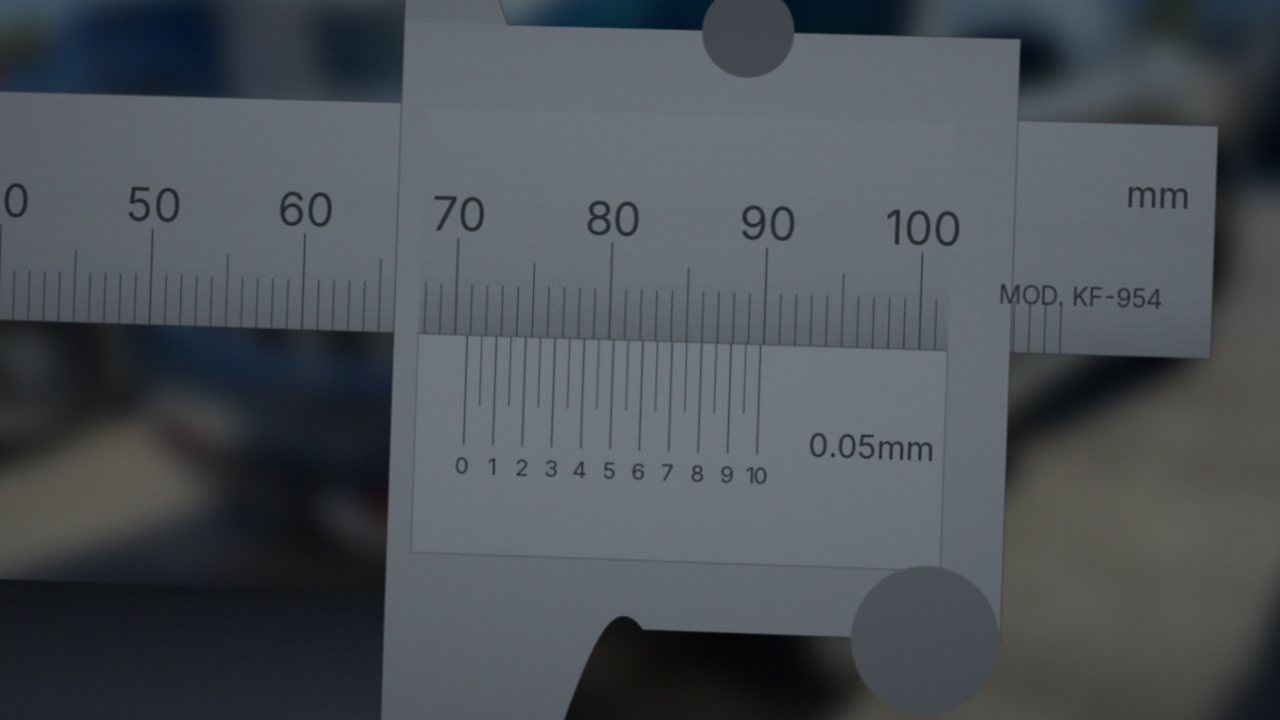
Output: 70.8 mm
